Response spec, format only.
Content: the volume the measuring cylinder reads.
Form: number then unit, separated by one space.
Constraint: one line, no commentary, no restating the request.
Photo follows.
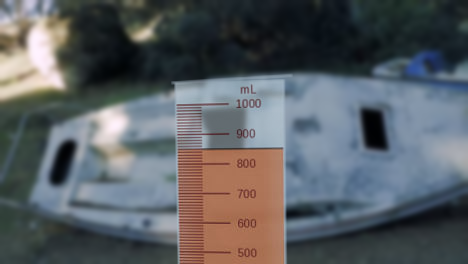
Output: 850 mL
